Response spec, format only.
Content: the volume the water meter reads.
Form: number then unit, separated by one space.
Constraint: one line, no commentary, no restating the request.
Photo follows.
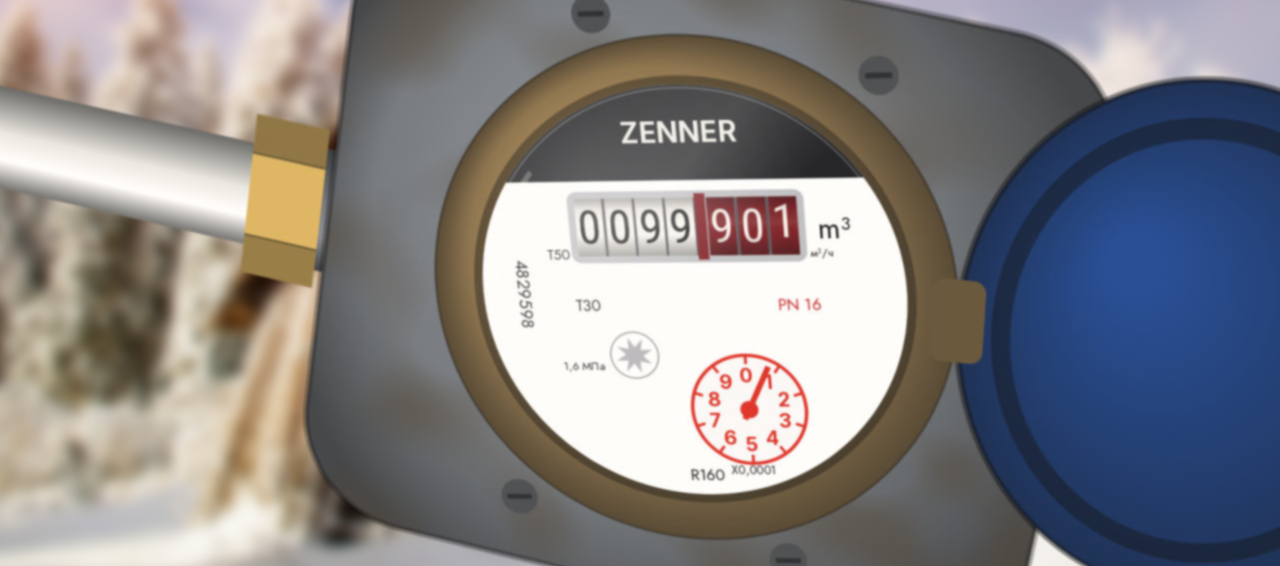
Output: 99.9010 m³
